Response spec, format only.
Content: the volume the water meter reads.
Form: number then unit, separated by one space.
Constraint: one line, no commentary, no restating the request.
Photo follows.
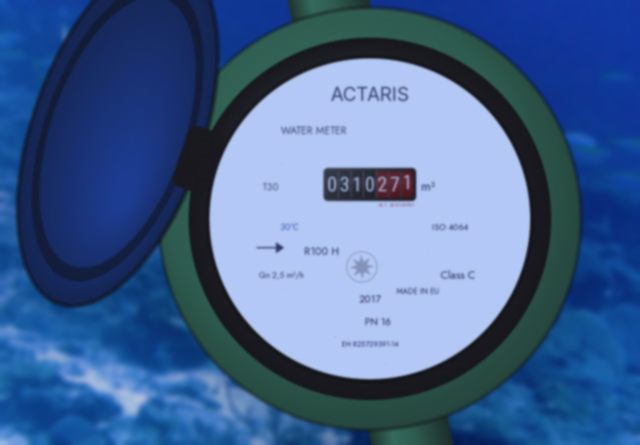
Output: 310.271 m³
